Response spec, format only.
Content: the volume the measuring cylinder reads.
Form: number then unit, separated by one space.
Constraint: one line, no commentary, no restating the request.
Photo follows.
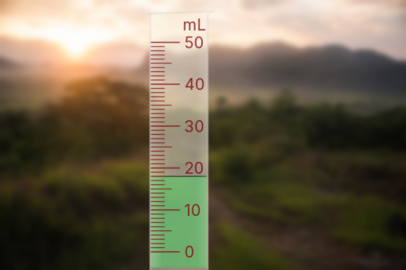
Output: 18 mL
